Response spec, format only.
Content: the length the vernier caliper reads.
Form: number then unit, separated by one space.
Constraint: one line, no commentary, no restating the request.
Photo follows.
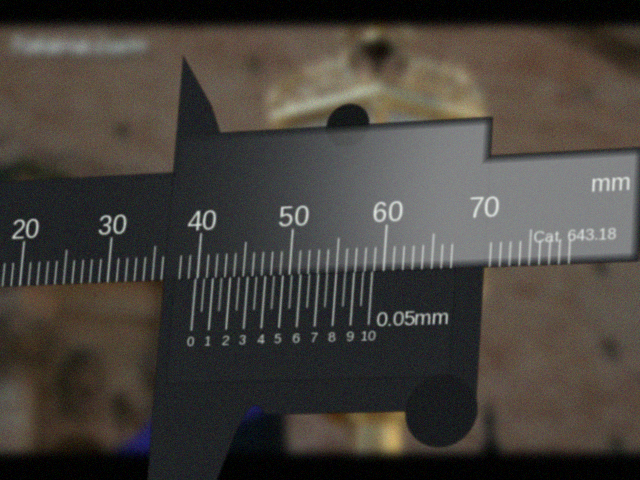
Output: 39.8 mm
